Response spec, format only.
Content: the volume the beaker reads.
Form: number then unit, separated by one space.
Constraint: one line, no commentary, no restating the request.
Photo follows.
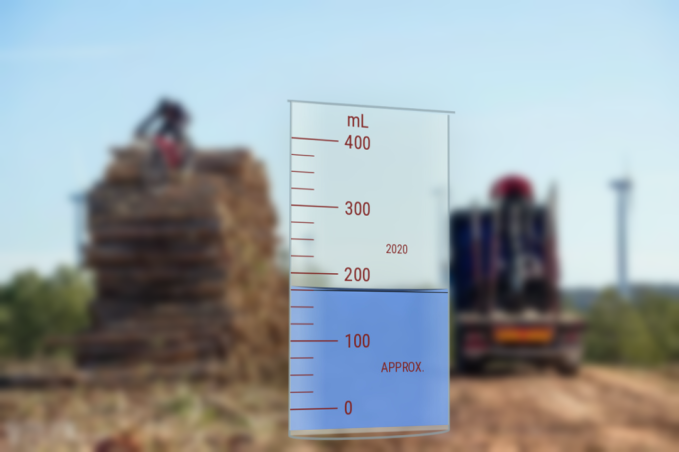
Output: 175 mL
